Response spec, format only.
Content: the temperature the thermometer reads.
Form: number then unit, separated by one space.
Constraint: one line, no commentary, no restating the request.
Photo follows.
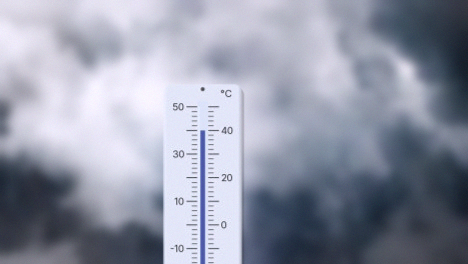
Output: 40 °C
